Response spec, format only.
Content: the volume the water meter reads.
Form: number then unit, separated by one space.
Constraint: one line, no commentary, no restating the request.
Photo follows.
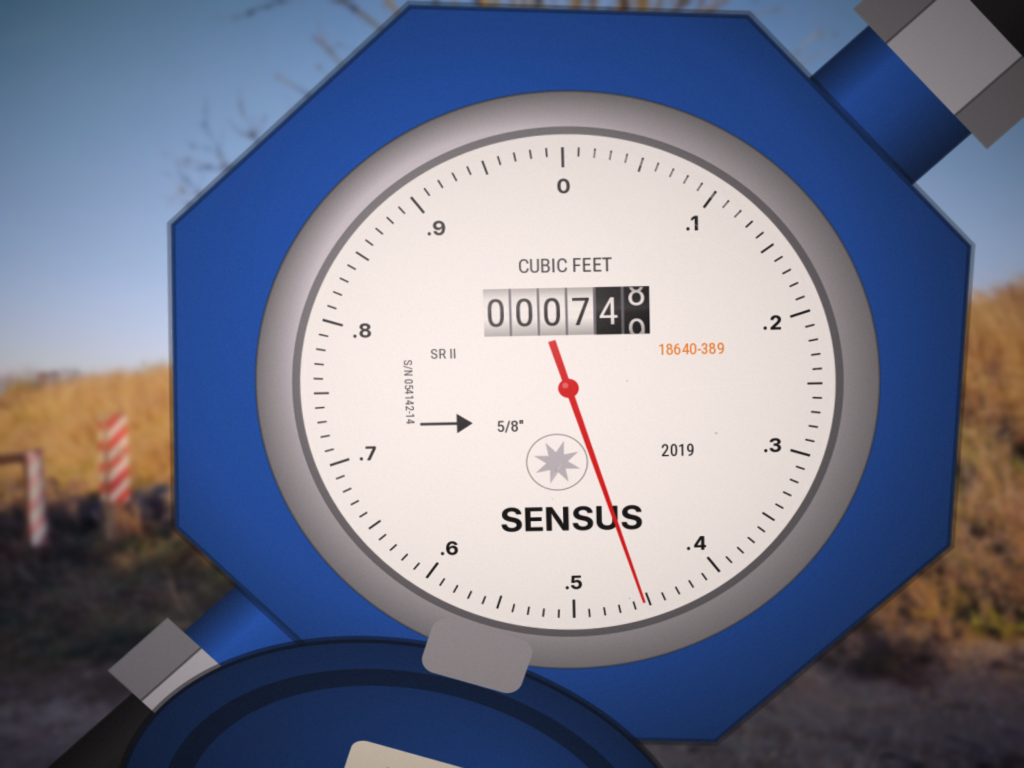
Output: 748.45 ft³
